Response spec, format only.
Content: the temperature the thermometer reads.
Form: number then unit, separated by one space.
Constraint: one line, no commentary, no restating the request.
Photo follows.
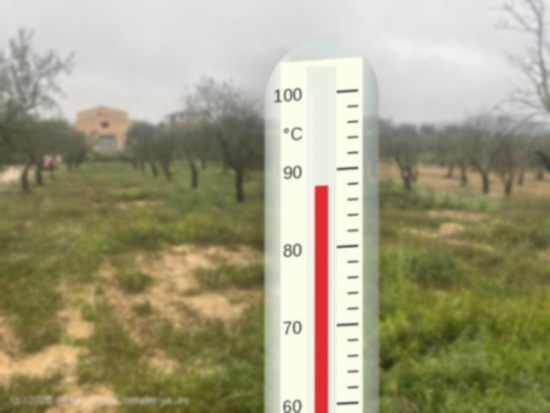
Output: 88 °C
